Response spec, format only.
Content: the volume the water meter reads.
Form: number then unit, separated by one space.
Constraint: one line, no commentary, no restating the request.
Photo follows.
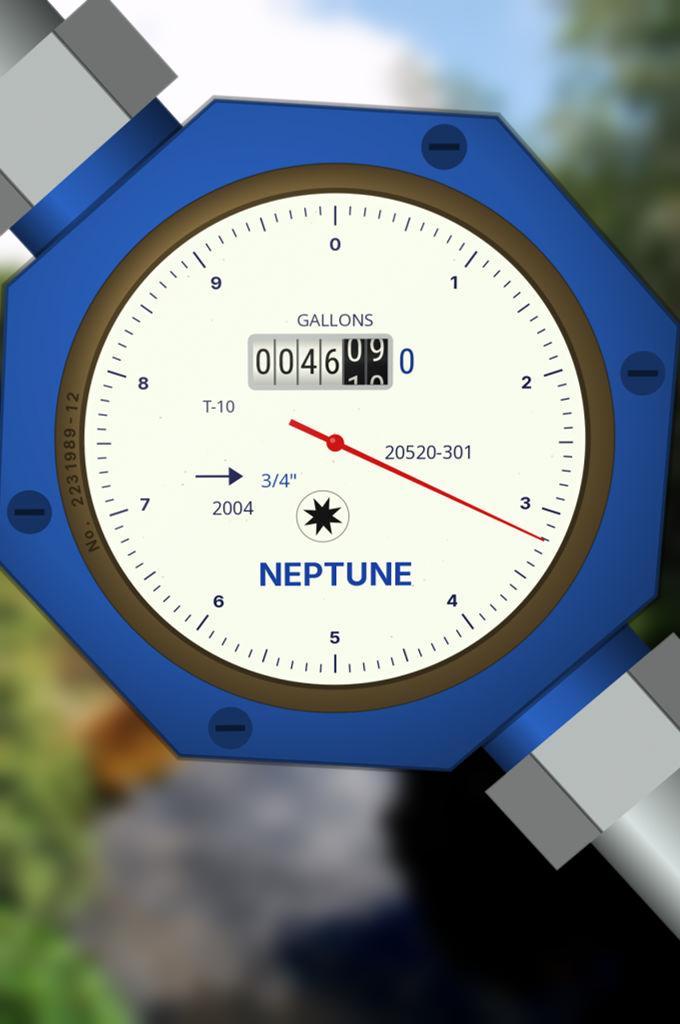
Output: 46093.2 gal
